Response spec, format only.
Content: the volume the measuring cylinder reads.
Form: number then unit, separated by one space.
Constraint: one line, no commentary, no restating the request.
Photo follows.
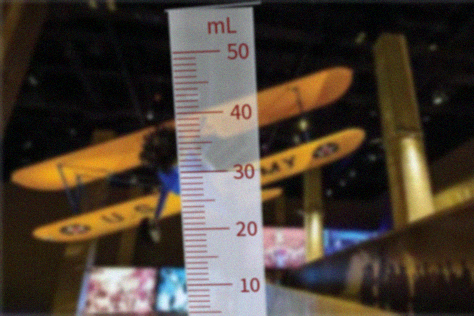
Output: 30 mL
